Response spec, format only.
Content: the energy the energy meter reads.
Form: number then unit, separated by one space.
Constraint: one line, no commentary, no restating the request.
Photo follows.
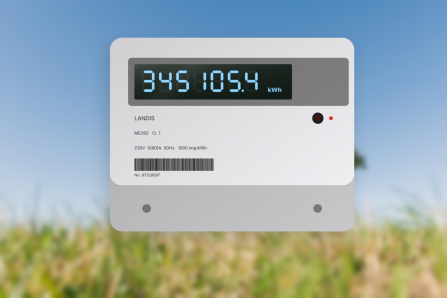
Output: 345105.4 kWh
